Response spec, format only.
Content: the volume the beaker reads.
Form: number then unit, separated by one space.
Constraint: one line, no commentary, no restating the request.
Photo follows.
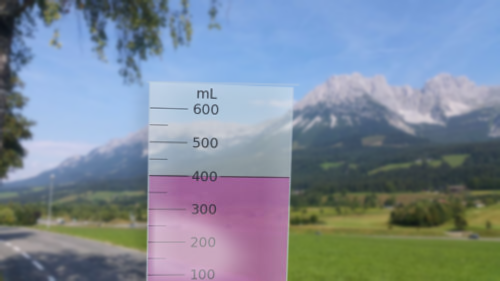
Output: 400 mL
